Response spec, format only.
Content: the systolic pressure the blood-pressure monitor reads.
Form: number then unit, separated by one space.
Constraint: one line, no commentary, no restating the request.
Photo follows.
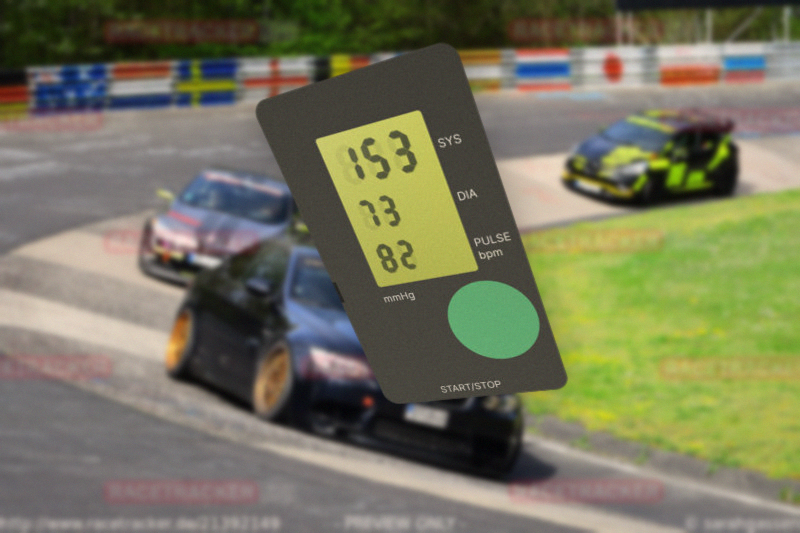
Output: 153 mmHg
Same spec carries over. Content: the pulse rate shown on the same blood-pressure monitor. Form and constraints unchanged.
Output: 82 bpm
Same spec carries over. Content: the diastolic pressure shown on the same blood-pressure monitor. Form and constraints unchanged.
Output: 73 mmHg
